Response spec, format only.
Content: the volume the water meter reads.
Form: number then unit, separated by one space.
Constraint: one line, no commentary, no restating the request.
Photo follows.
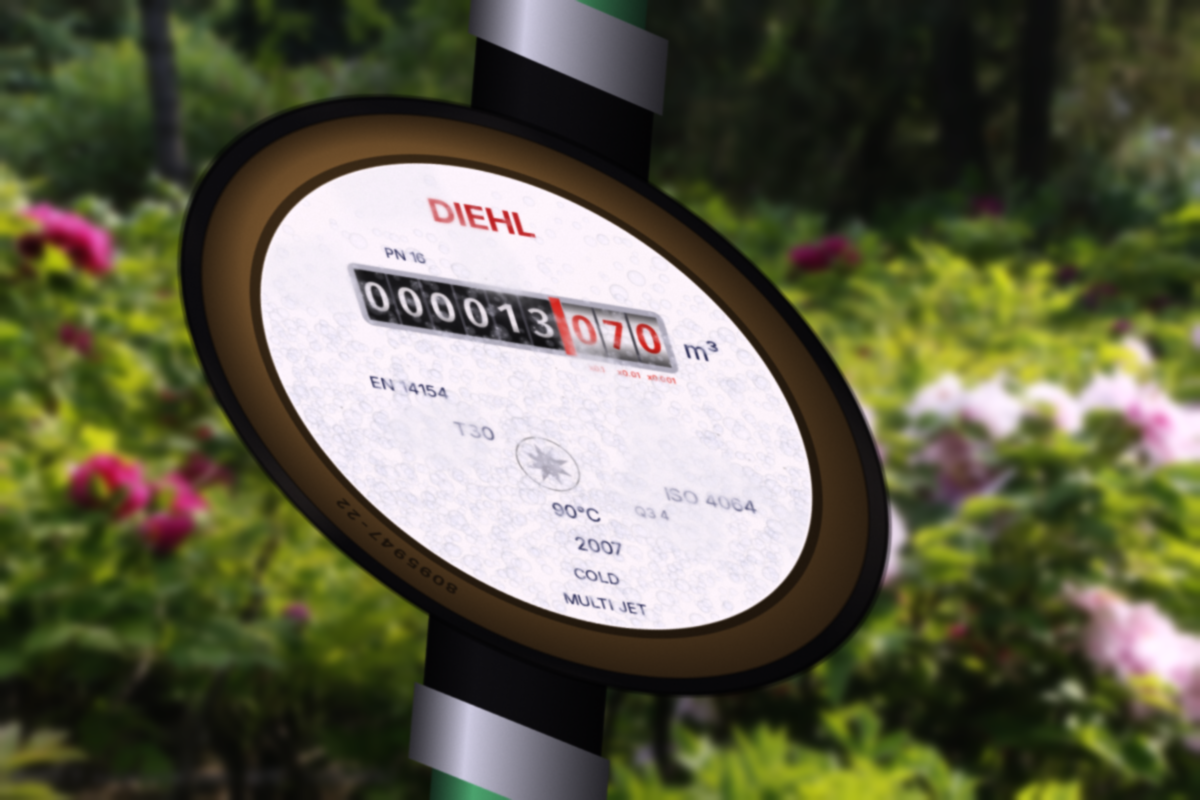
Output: 13.070 m³
